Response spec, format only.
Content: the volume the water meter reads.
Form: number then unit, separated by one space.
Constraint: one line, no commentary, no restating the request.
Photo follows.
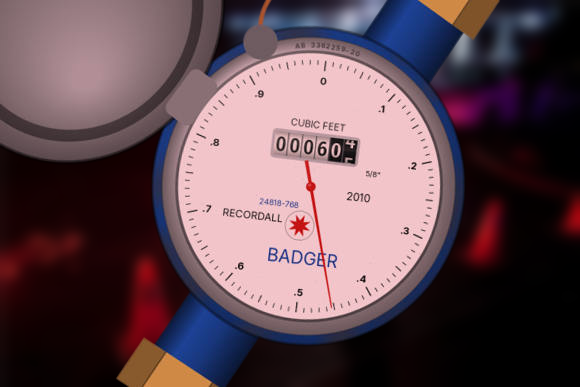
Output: 604.45 ft³
